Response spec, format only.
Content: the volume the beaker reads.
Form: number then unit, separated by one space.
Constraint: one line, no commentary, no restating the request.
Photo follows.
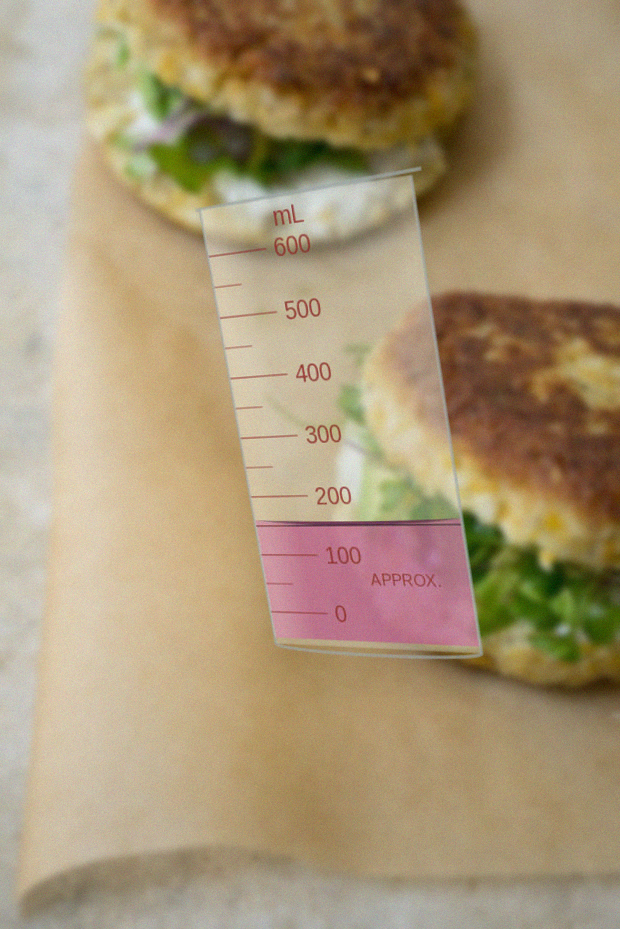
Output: 150 mL
